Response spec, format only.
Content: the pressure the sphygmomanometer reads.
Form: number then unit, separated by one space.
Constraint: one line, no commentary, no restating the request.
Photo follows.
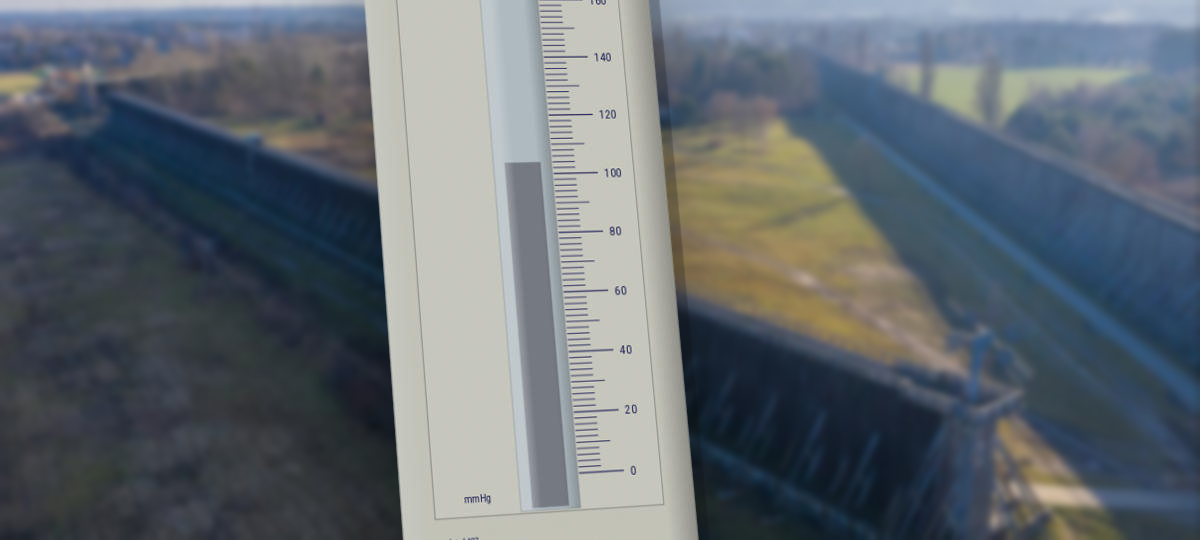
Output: 104 mmHg
